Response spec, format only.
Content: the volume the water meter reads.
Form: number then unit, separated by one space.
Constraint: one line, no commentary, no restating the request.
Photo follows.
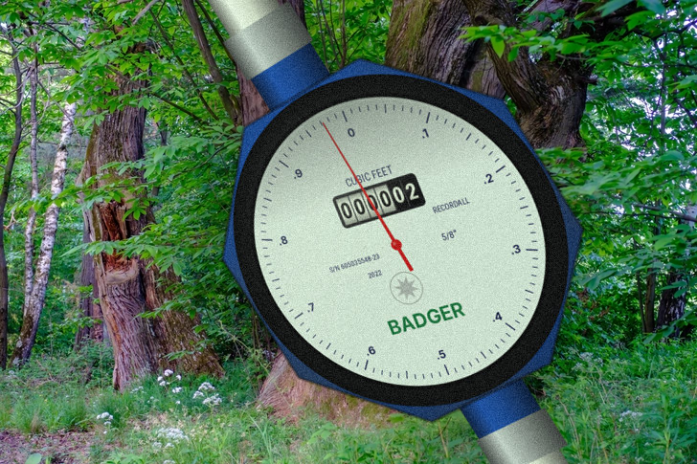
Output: 1.97 ft³
